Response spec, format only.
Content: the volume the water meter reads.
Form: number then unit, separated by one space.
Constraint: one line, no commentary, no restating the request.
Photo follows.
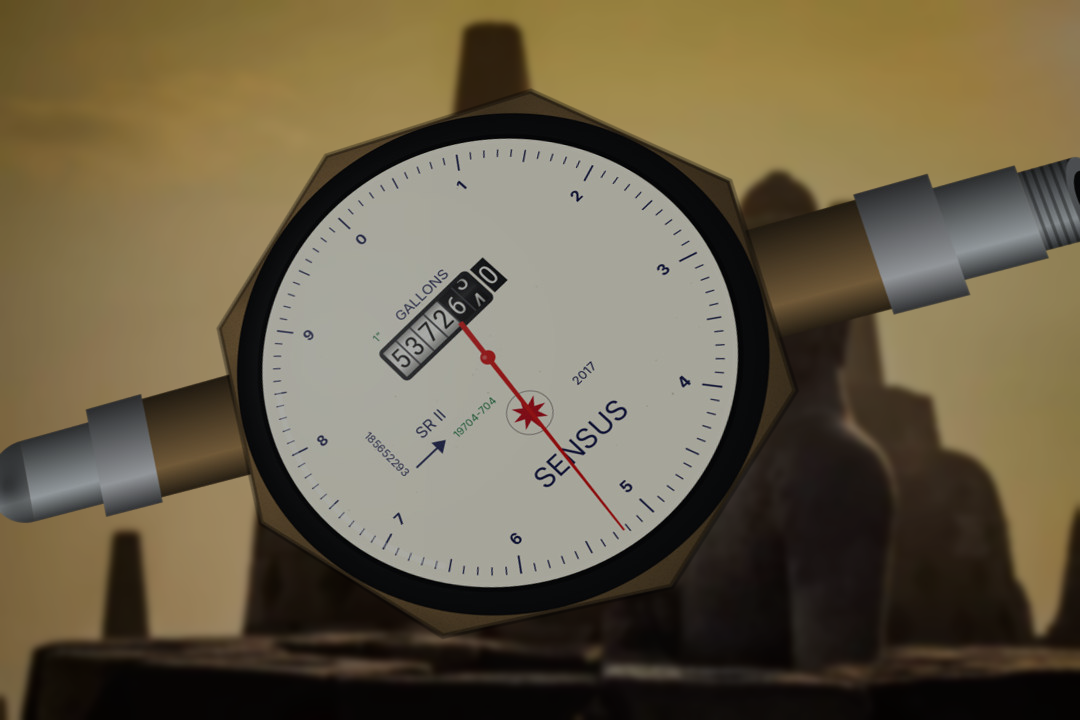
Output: 5372635.2 gal
